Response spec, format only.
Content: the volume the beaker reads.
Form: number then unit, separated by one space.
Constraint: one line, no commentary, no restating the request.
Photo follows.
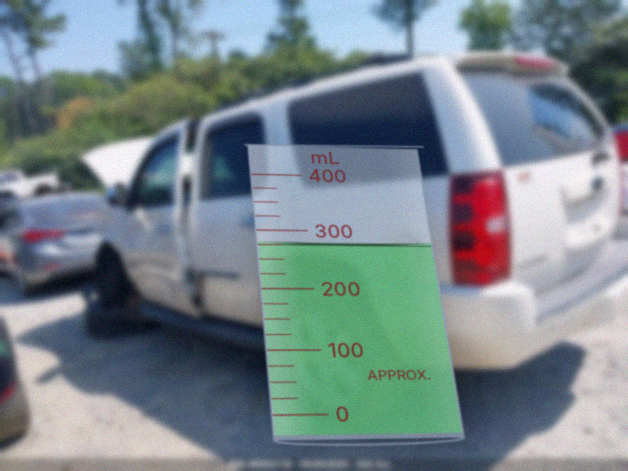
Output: 275 mL
